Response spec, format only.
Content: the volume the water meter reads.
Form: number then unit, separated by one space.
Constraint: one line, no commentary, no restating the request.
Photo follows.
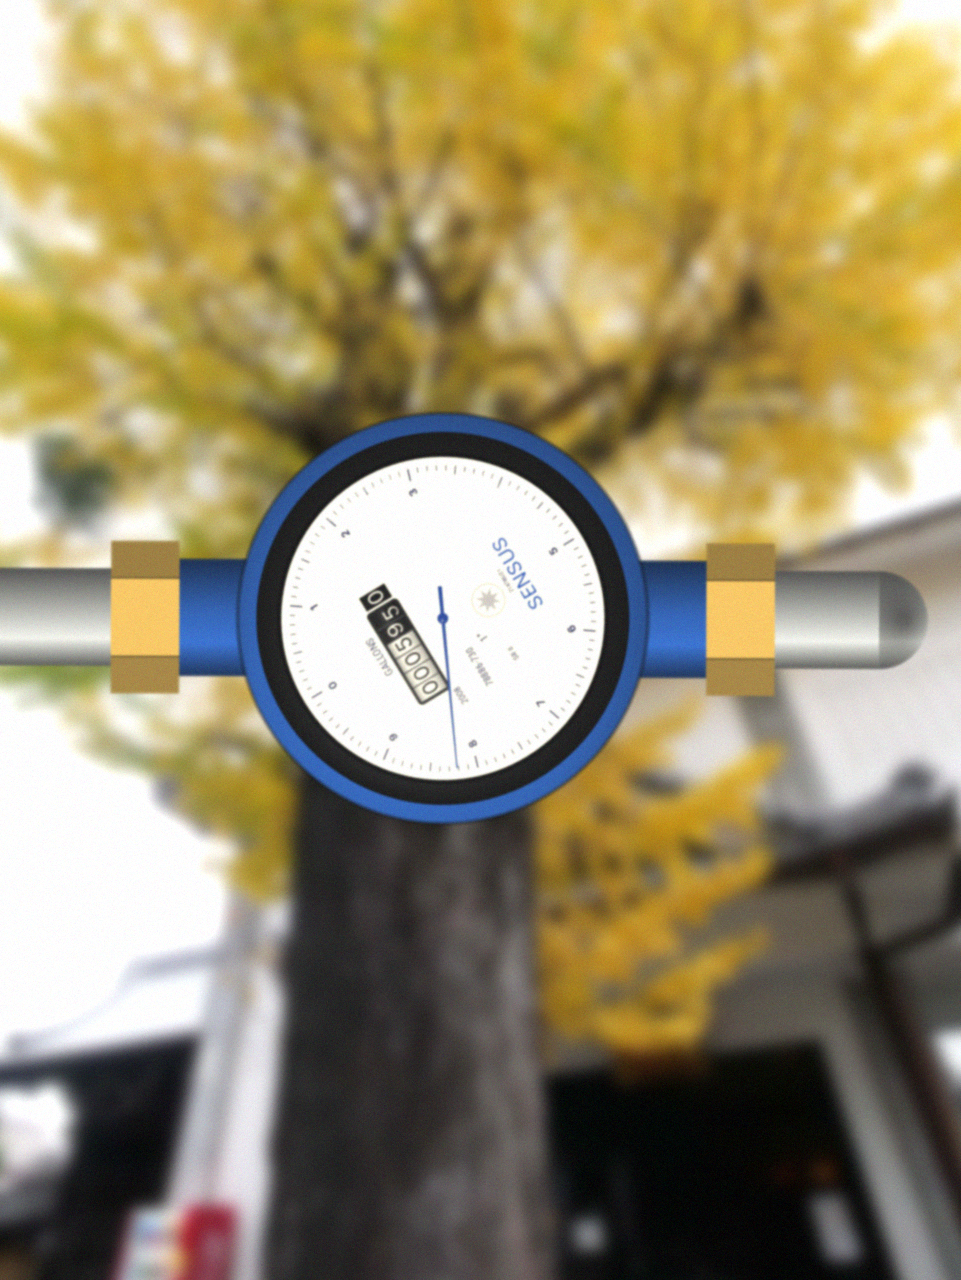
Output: 5948.2 gal
